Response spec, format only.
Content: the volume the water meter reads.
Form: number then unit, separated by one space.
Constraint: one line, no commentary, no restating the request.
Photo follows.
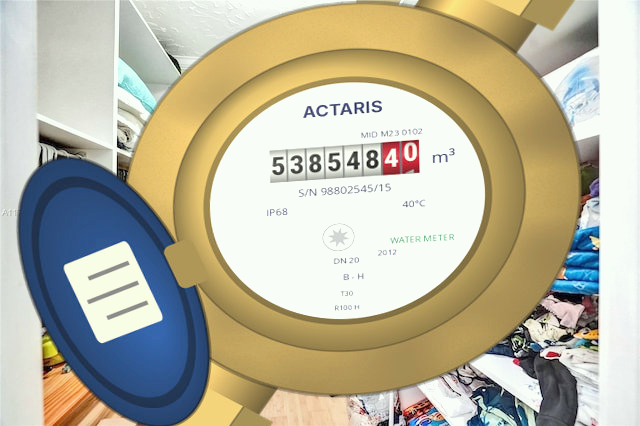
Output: 538548.40 m³
